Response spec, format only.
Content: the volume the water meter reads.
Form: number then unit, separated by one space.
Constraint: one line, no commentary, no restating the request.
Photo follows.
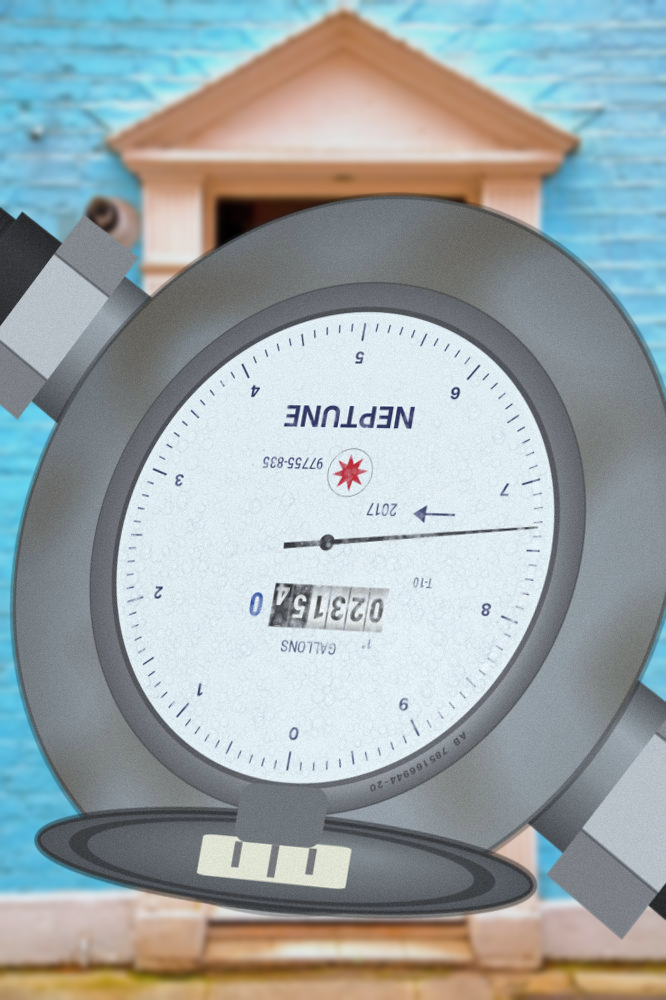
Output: 231537.3 gal
